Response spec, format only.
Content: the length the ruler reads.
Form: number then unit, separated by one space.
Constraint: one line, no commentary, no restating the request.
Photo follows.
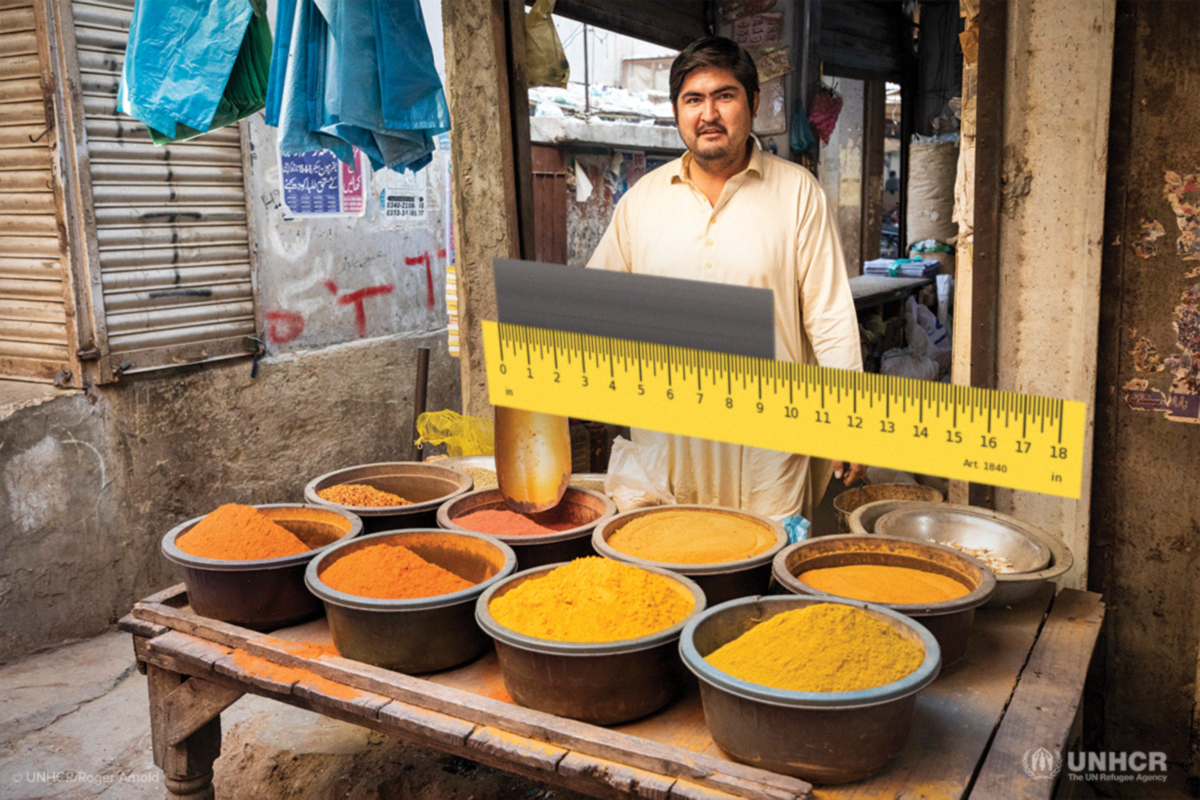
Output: 9.5 in
